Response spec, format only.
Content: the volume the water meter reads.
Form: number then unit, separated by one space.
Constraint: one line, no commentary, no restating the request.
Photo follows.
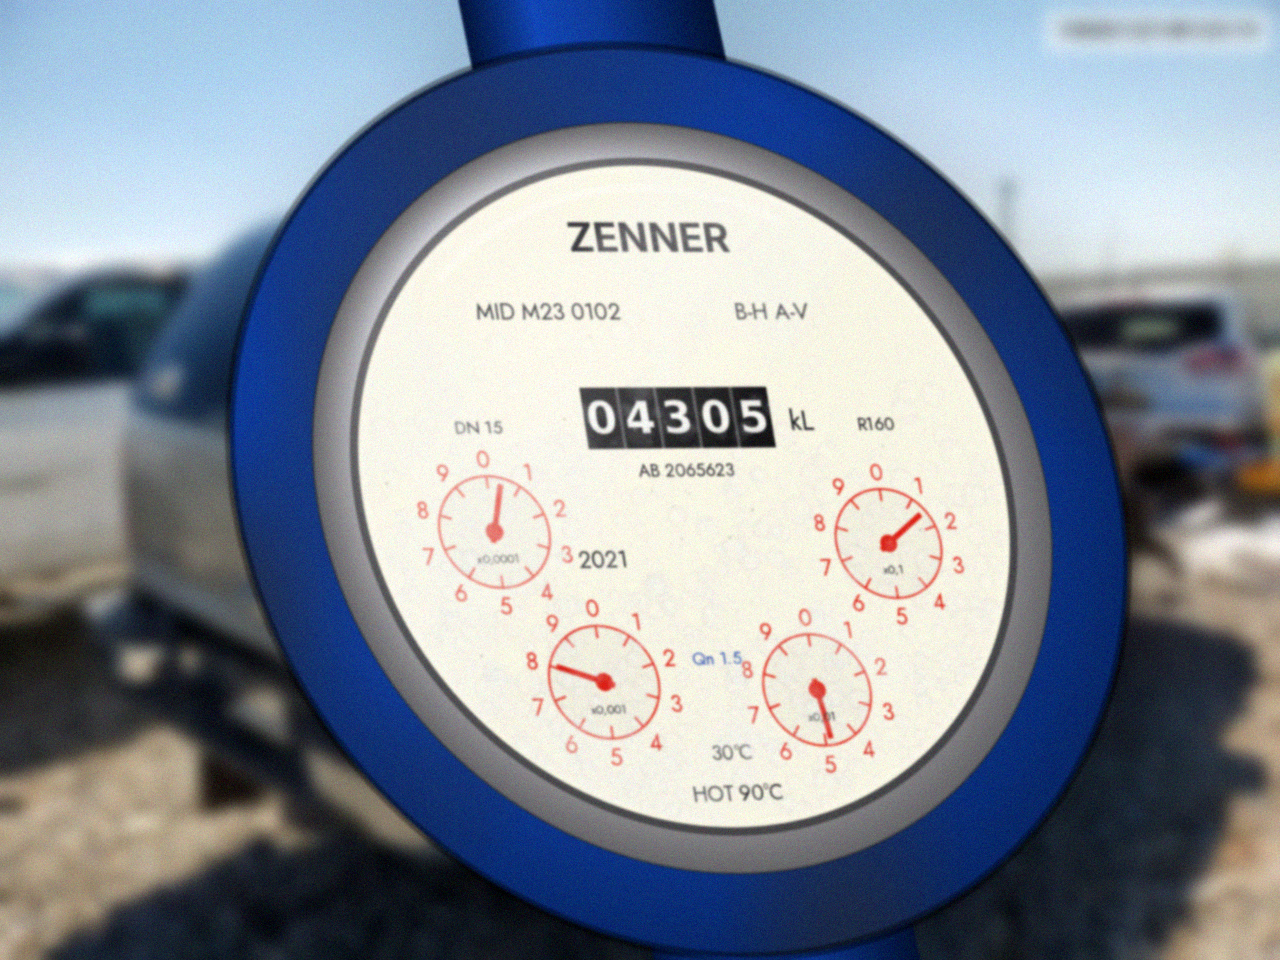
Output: 4305.1480 kL
